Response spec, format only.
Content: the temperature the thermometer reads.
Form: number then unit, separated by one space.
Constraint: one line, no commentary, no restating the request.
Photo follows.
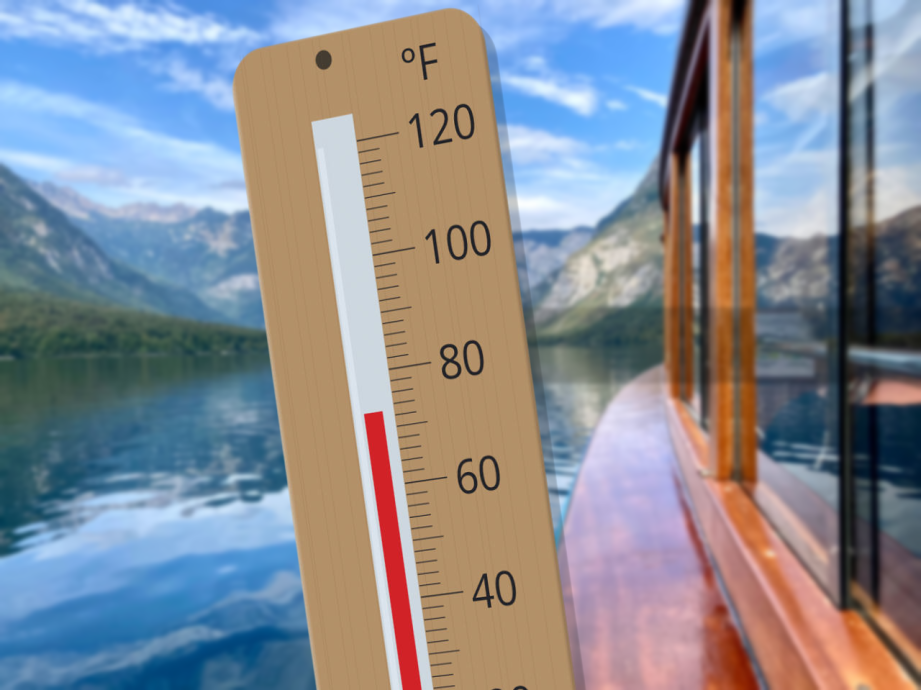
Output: 73 °F
